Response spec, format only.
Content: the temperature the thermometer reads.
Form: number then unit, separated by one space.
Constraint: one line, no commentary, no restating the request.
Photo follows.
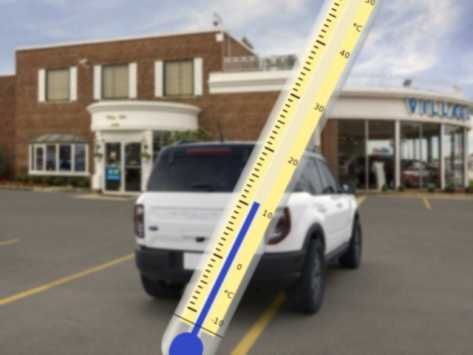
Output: 11 °C
